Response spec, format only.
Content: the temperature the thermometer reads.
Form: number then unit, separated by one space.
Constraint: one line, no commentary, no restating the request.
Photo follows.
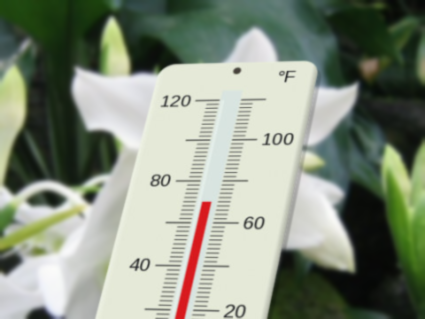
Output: 70 °F
